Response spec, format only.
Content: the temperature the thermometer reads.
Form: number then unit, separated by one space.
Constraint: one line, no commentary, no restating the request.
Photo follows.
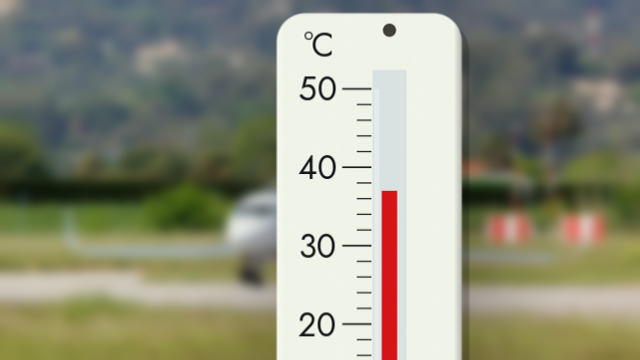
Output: 37 °C
